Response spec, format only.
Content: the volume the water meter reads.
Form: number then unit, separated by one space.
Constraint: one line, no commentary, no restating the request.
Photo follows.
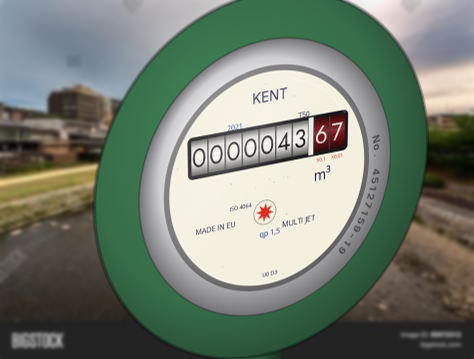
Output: 43.67 m³
